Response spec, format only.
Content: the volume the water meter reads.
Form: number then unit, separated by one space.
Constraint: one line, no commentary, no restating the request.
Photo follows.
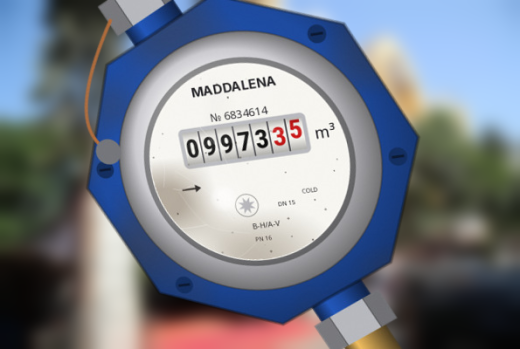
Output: 9973.35 m³
